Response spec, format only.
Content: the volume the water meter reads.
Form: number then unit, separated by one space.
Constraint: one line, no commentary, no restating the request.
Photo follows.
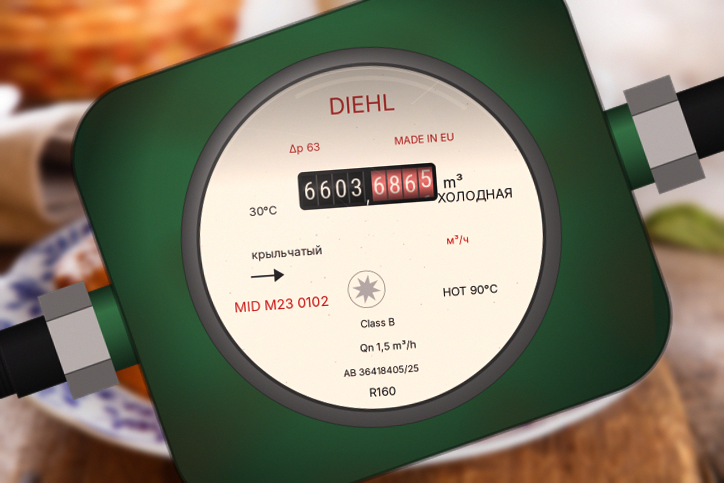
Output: 6603.6865 m³
